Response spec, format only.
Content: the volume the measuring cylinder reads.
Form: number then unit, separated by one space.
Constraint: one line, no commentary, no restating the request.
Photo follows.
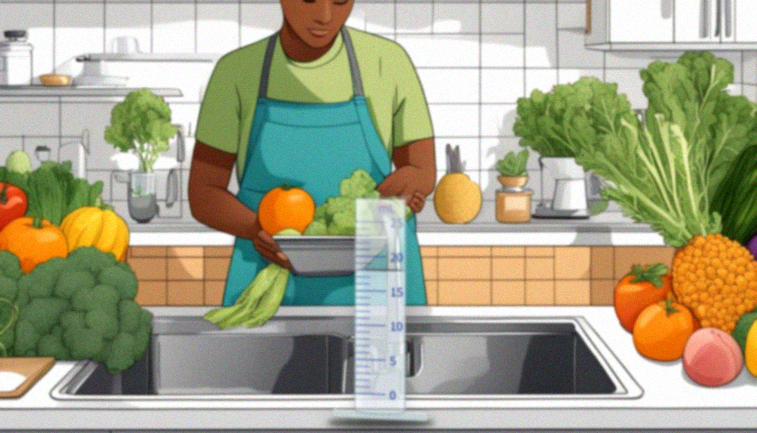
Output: 18 mL
